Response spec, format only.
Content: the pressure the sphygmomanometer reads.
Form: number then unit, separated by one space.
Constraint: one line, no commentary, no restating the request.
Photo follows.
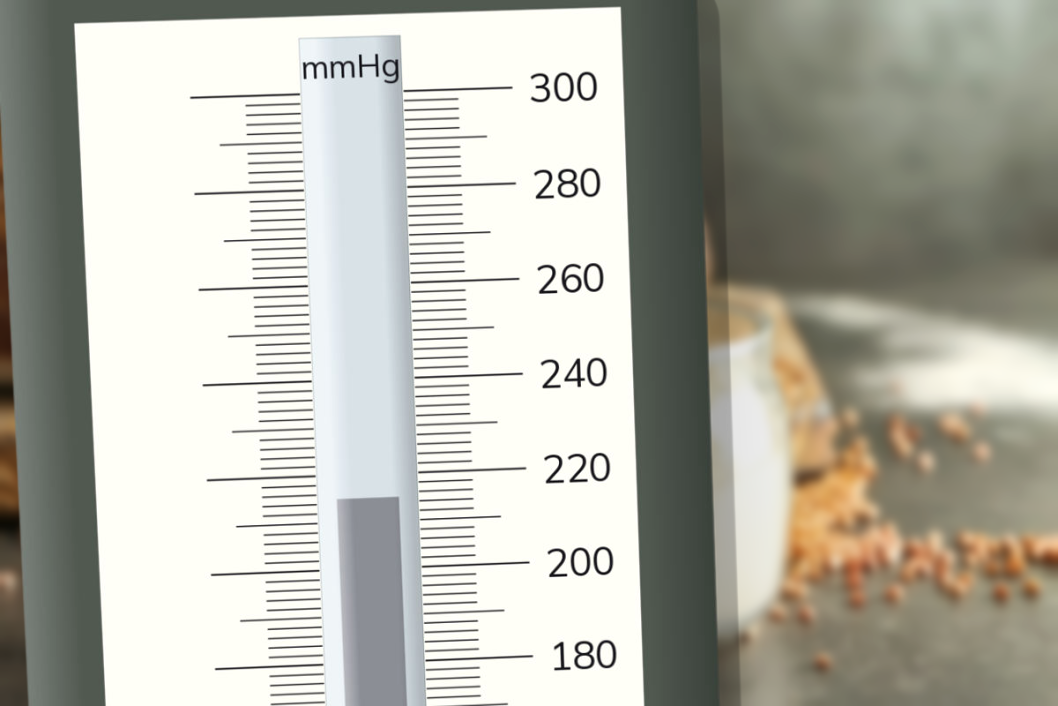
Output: 215 mmHg
